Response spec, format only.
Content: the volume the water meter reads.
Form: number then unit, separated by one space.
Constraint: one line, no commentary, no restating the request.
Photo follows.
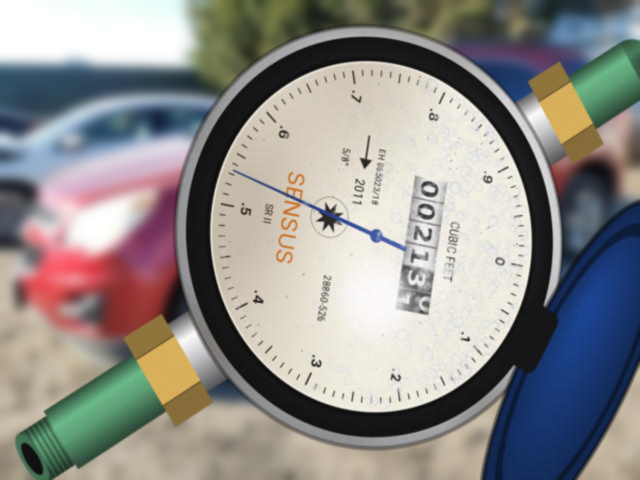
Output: 2130.53 ft³
